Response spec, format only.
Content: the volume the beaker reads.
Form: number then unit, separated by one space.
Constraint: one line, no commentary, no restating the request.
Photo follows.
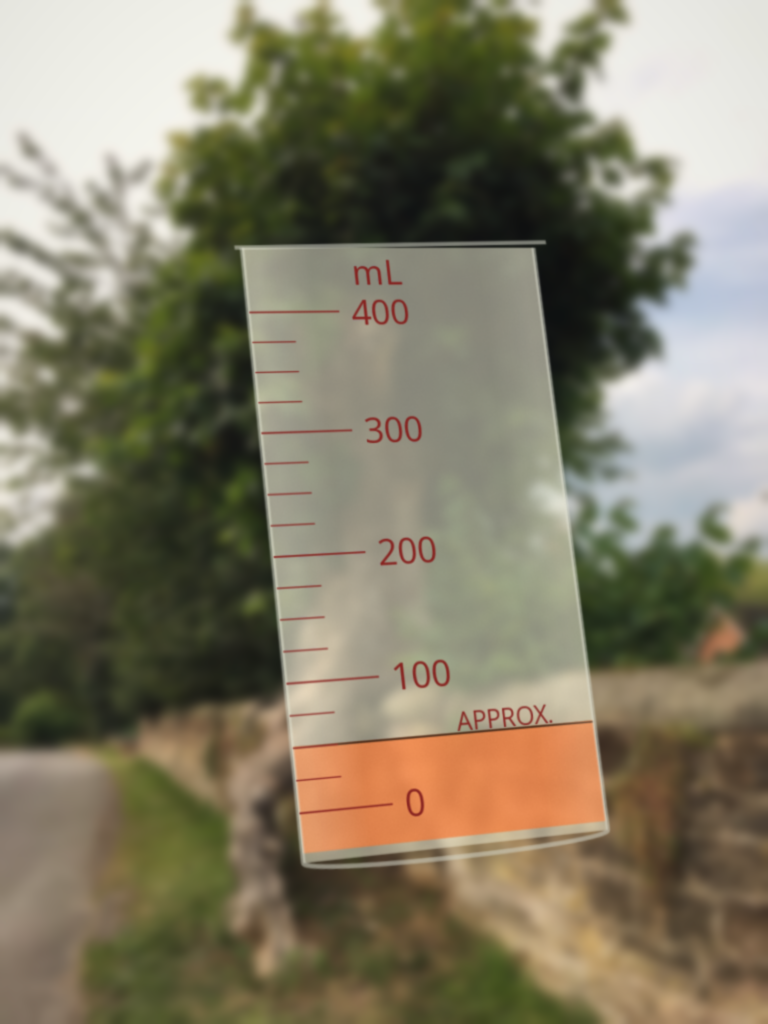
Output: 50 mL
